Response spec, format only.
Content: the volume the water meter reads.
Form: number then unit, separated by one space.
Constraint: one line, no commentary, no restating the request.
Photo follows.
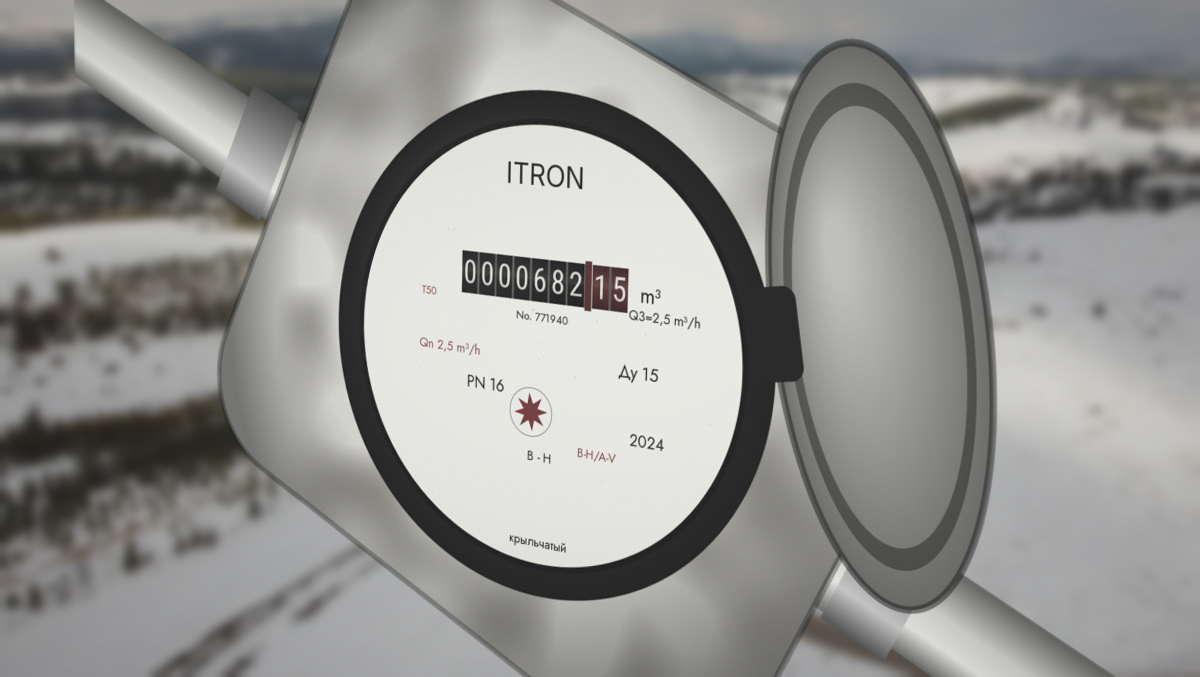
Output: 682.15 m³
